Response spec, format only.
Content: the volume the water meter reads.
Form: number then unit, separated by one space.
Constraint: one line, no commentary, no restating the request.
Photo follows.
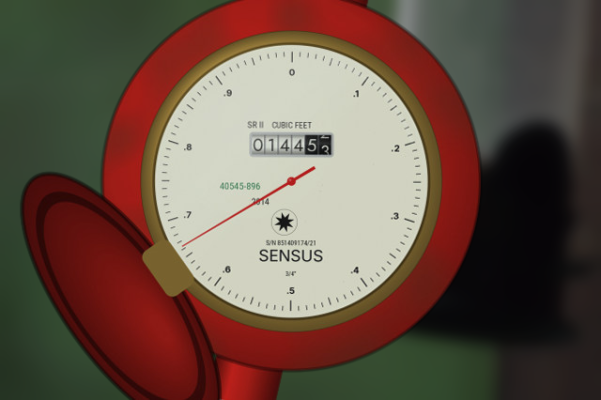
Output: 14452.66 ft³
